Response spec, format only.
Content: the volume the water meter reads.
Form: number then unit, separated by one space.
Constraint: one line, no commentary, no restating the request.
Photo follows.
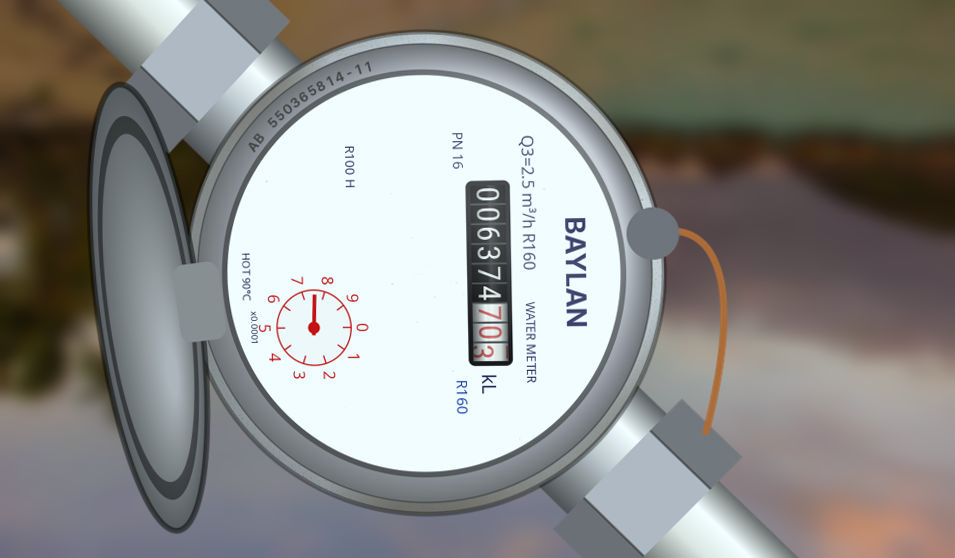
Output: 6374.7027 kL
